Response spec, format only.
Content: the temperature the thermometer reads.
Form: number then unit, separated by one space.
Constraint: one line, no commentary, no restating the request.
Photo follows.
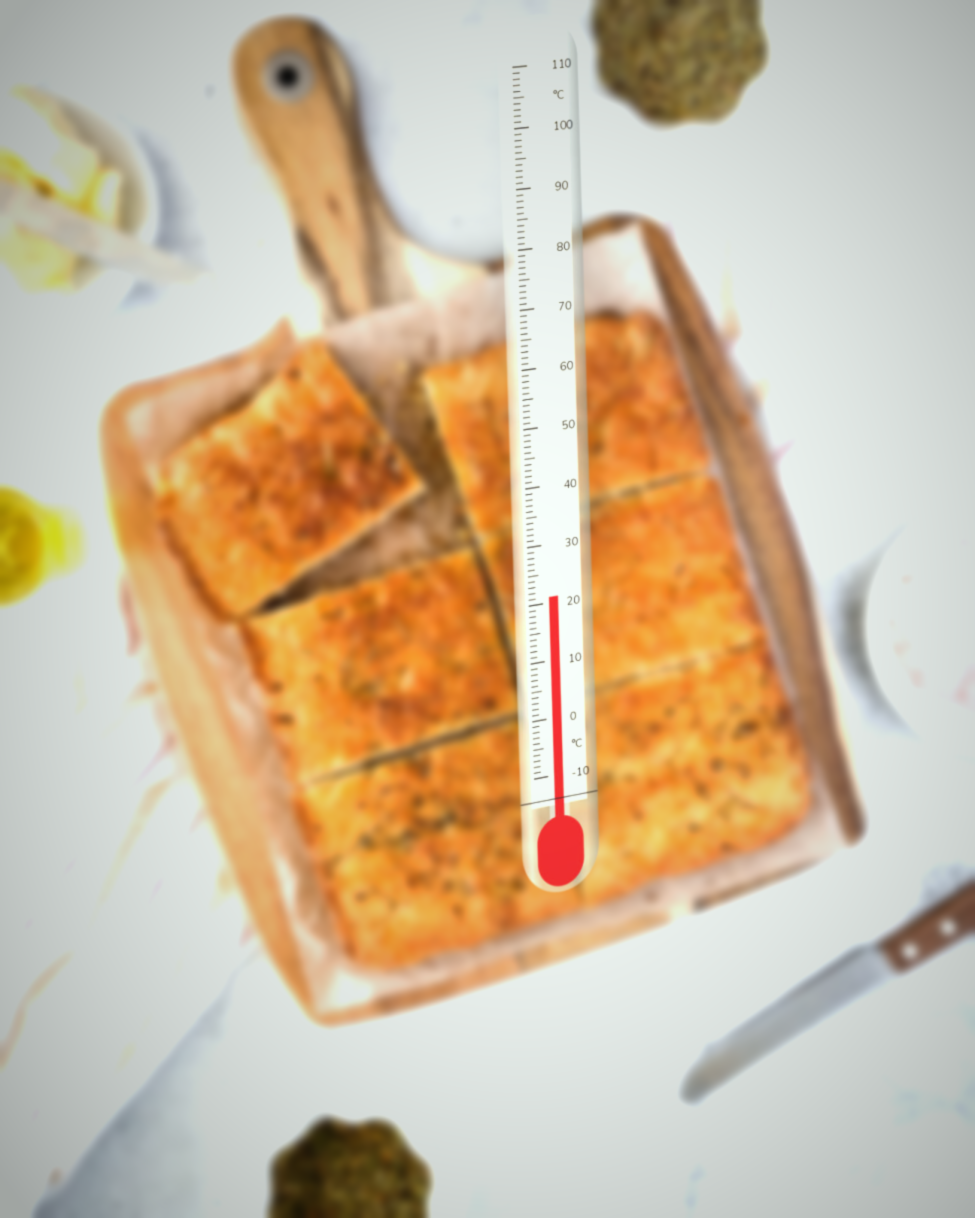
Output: 21 °C
